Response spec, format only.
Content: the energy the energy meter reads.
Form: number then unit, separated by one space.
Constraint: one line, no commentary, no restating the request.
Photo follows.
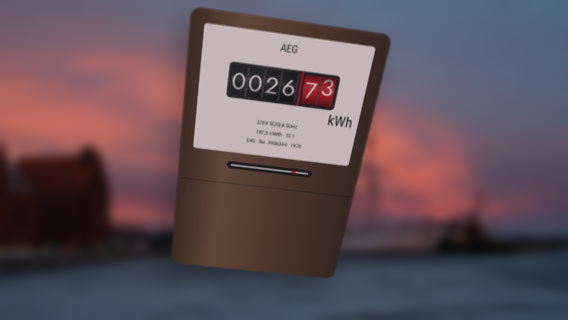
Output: 26.73 kWh
